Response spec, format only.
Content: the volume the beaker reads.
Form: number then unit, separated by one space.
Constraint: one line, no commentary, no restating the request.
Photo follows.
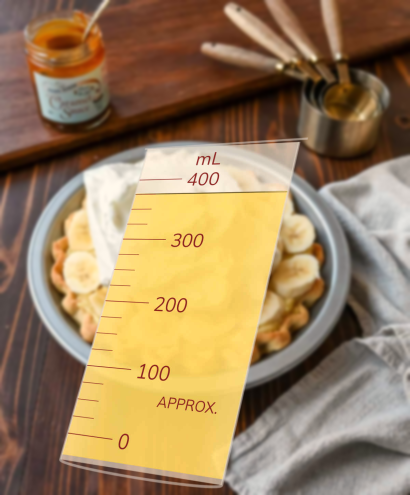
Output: 375 mL
